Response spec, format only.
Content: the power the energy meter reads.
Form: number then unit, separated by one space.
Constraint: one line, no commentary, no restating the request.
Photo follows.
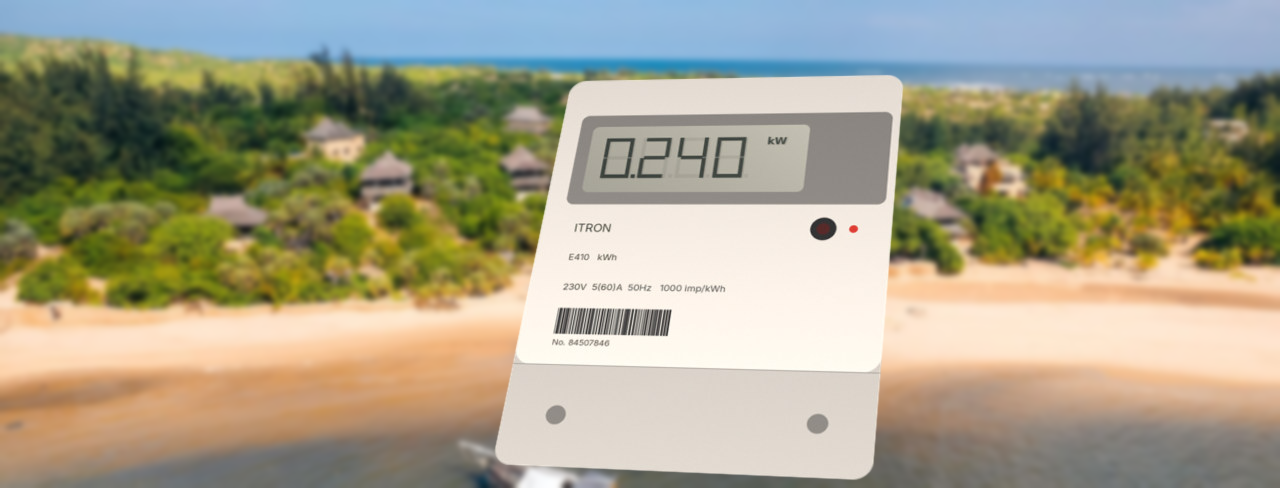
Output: 0.240 kW
